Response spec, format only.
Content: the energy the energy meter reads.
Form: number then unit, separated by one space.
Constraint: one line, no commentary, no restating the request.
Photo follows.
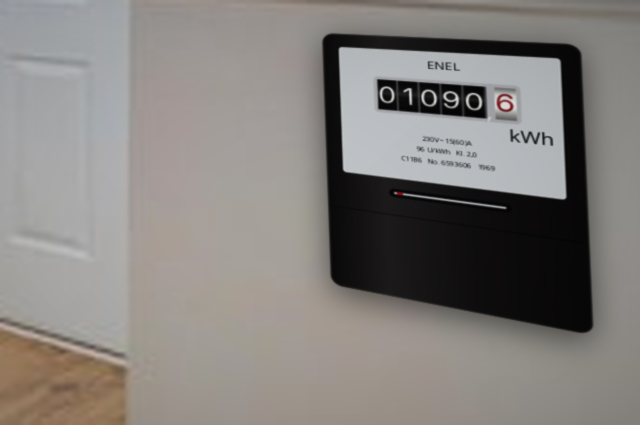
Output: 1090.6 kWh
